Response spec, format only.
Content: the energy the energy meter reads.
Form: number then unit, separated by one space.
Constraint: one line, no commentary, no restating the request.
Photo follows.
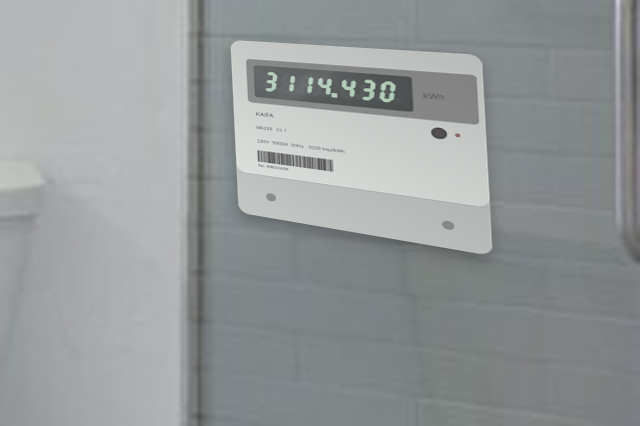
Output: 3114.430 kWh
